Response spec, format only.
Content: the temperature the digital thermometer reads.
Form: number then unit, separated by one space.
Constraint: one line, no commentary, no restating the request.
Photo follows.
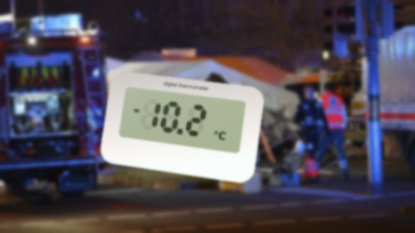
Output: -10.2 °C
